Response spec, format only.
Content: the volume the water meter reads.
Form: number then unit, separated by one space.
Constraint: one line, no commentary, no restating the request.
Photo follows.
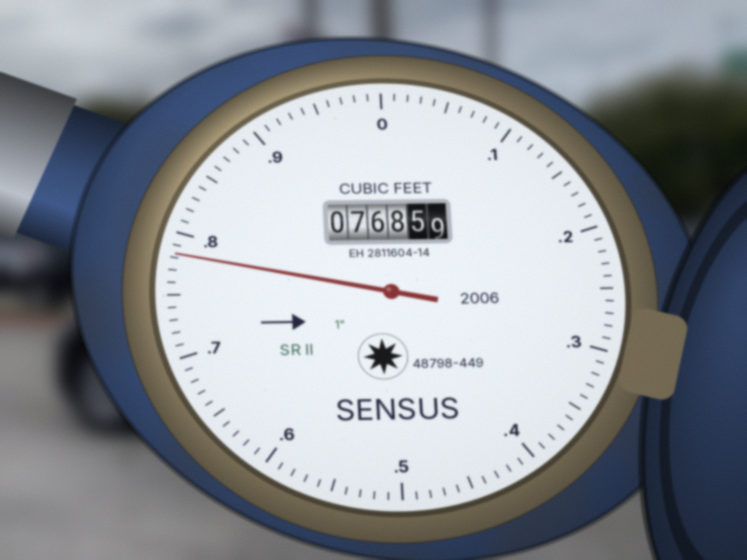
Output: 76858.78 ft³
